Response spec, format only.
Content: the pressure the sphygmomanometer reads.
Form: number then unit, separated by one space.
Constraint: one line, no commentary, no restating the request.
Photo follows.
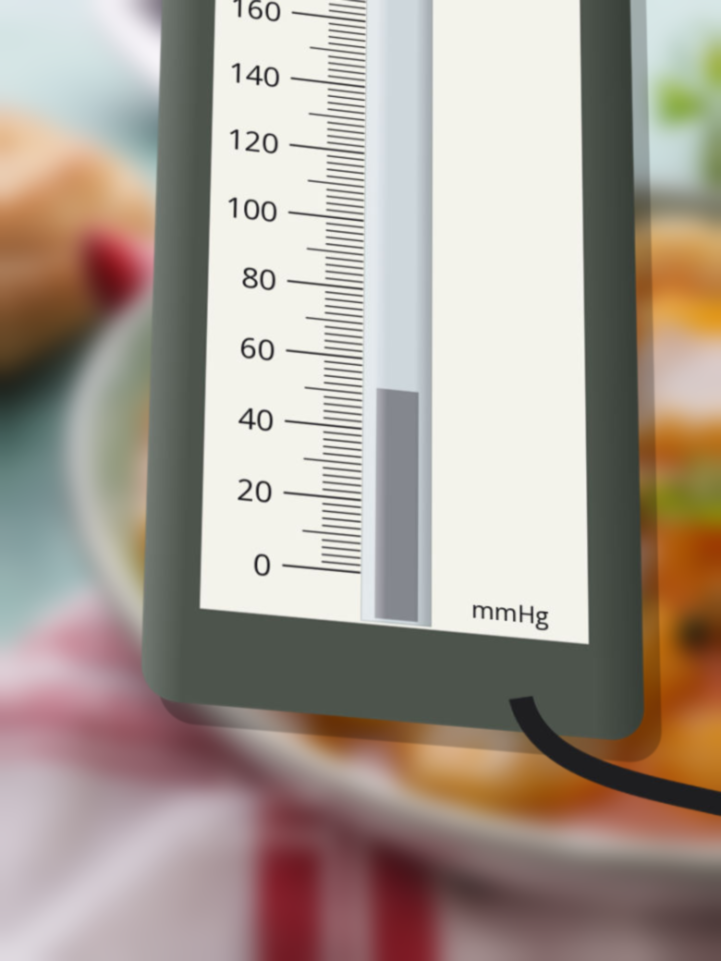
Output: 52 mmHg
